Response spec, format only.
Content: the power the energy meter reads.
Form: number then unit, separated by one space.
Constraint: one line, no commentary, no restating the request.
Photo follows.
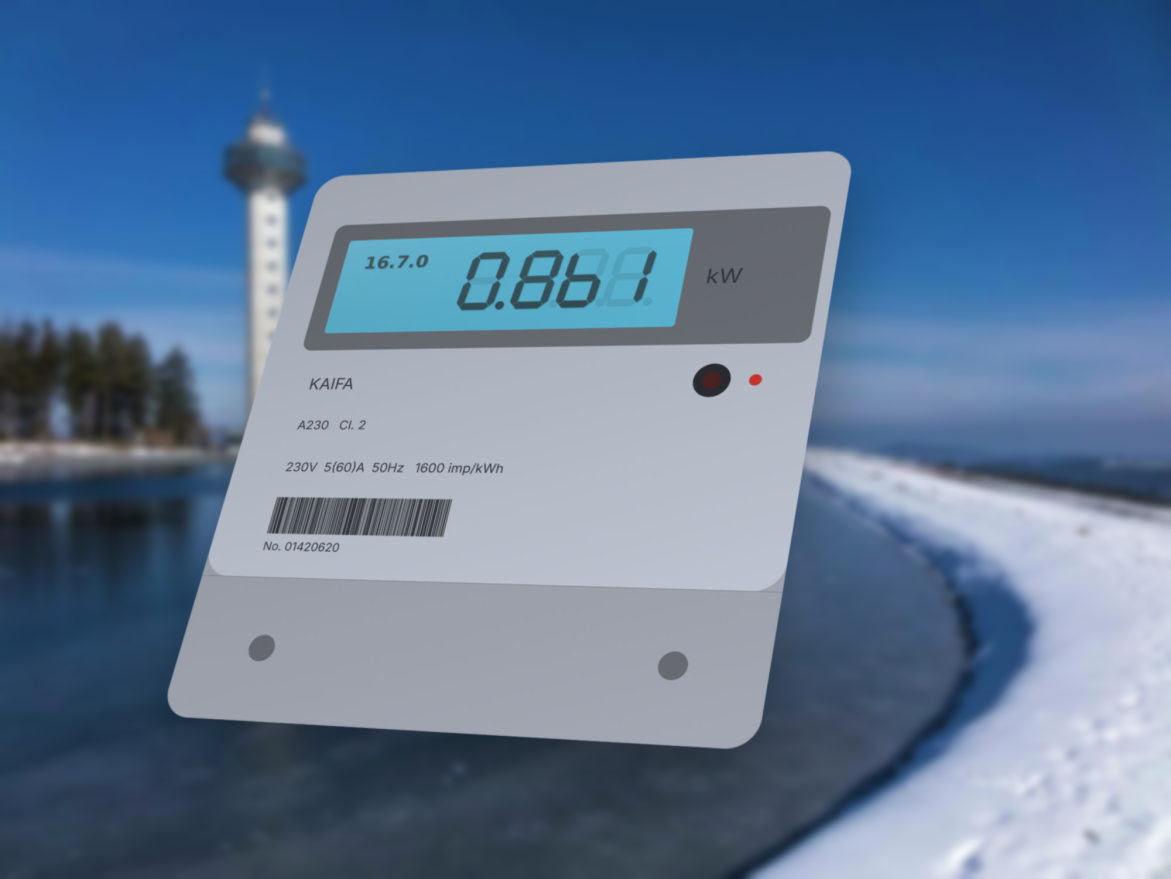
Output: 0.861 kW
